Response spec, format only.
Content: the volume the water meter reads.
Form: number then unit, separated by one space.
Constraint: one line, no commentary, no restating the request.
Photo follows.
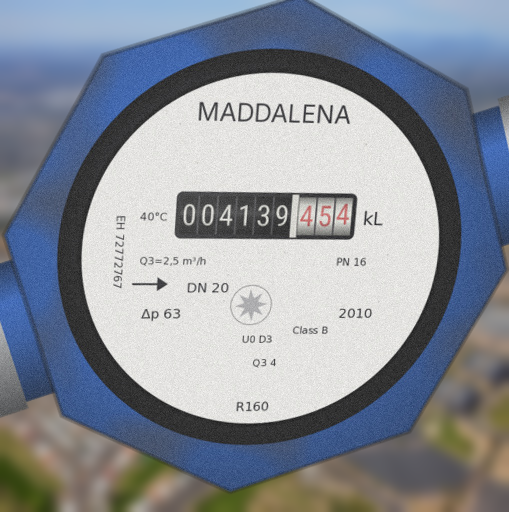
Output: 4139.454 kL
